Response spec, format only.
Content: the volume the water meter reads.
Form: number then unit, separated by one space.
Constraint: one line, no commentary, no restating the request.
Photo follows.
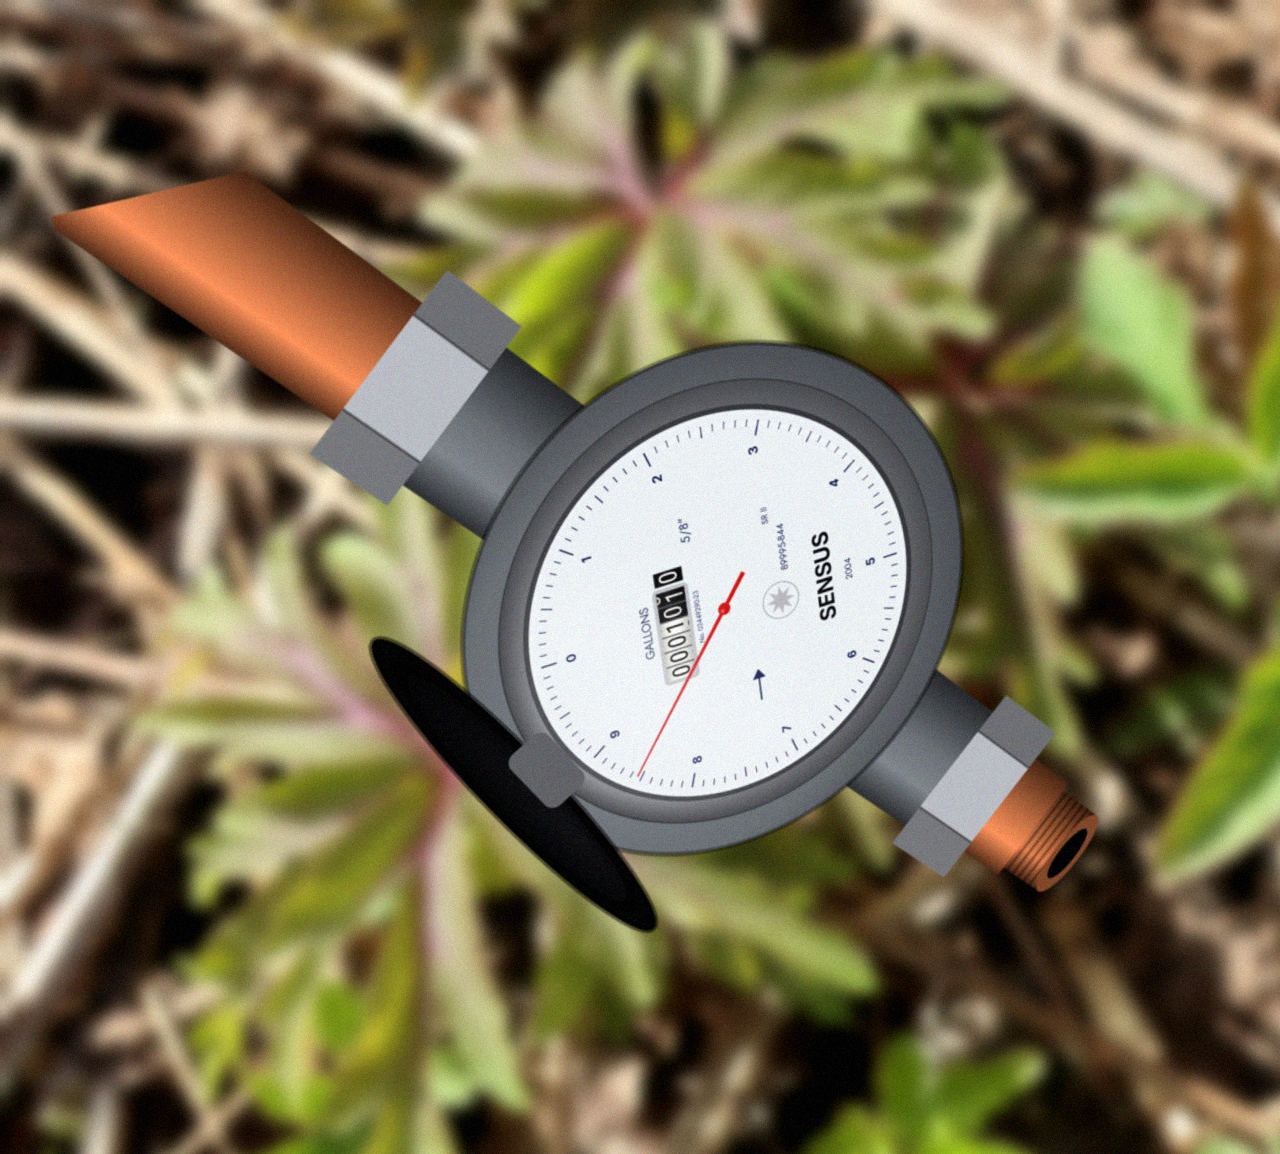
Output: 1008.5 gal
